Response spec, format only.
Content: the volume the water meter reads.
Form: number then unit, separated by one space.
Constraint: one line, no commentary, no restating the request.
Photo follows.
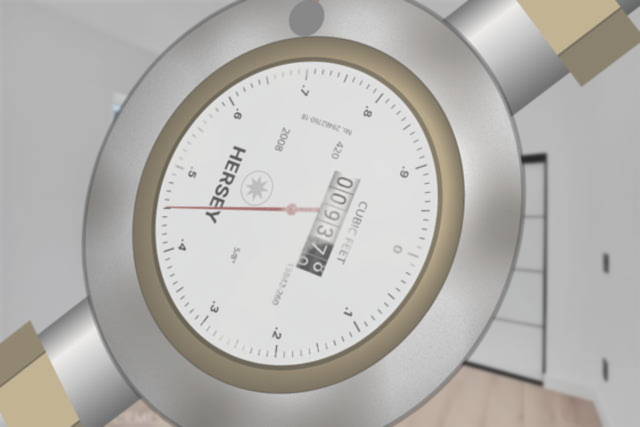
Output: 9378.45 ft³
